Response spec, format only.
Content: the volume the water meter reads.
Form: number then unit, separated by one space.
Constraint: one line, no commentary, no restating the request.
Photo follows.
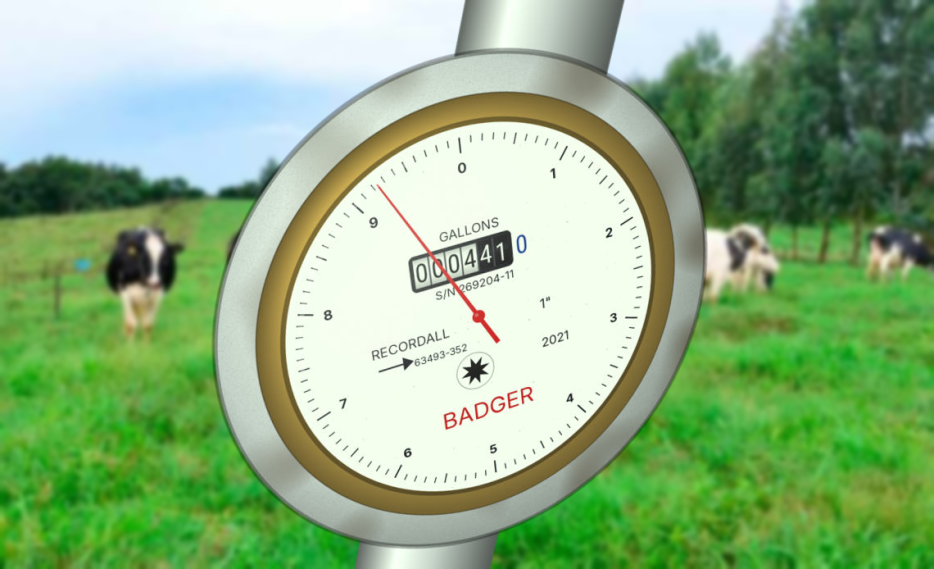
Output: 4409.2 gal
